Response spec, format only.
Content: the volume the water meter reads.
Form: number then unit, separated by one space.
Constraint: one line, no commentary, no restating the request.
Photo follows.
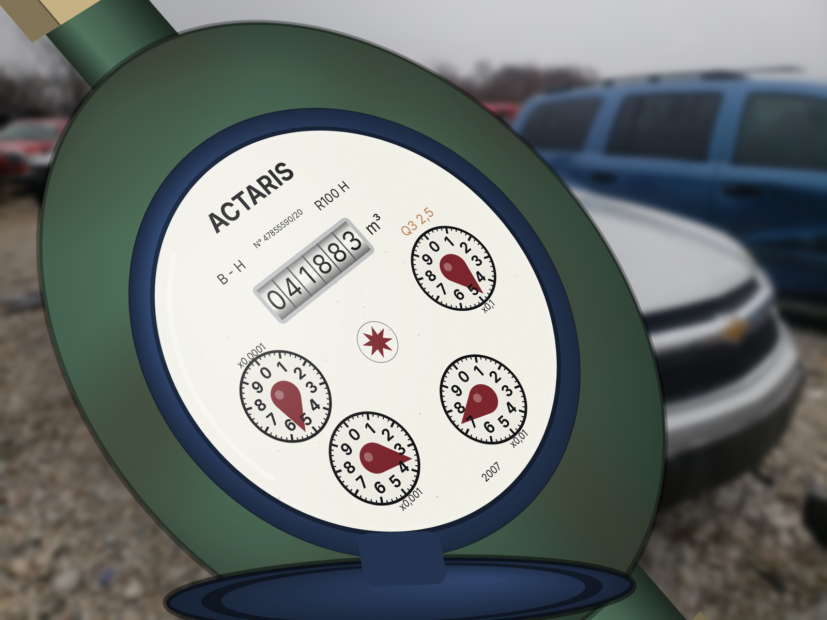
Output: 41883.4735 m³
